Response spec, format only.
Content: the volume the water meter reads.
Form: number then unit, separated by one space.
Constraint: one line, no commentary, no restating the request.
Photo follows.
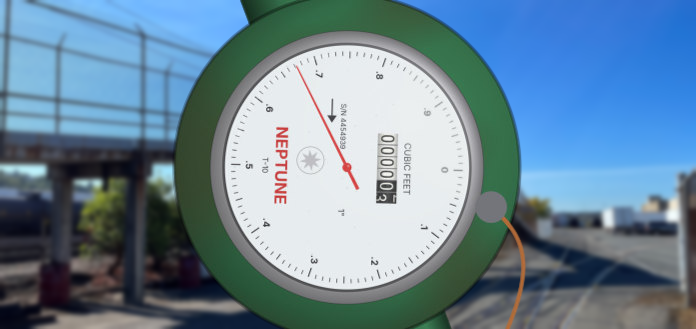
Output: 2.67 ft³
